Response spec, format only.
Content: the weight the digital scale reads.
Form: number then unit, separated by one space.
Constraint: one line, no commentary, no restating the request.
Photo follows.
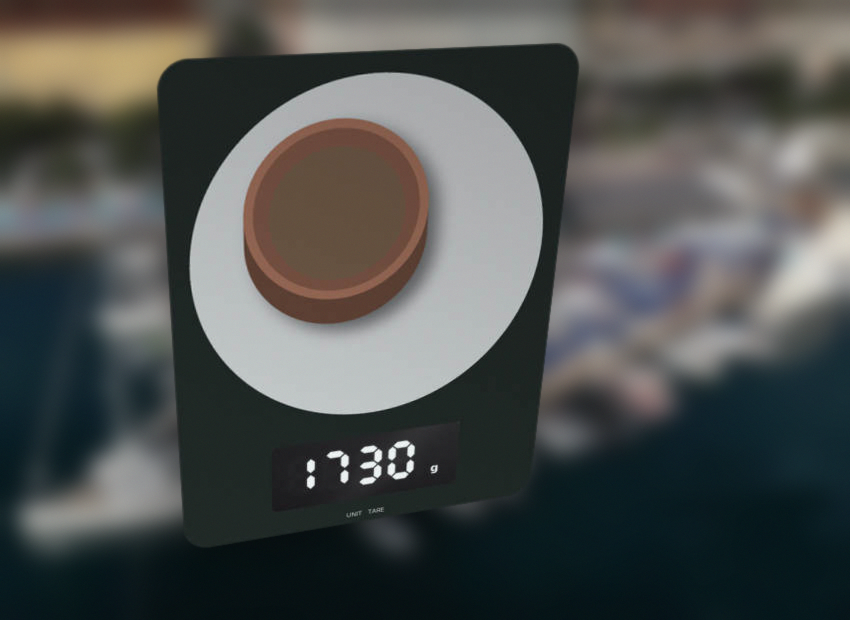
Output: 1730 g
